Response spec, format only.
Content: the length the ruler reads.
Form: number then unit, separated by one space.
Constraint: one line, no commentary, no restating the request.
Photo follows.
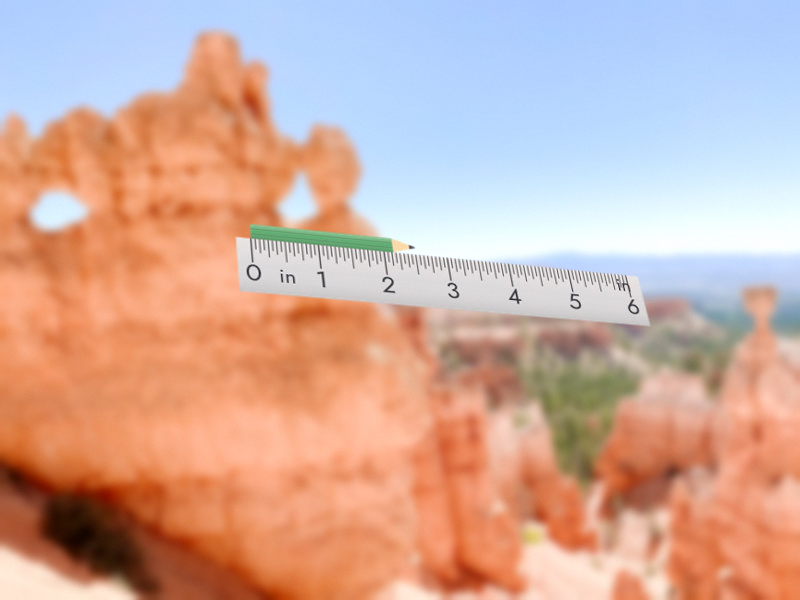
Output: 2.5 in
